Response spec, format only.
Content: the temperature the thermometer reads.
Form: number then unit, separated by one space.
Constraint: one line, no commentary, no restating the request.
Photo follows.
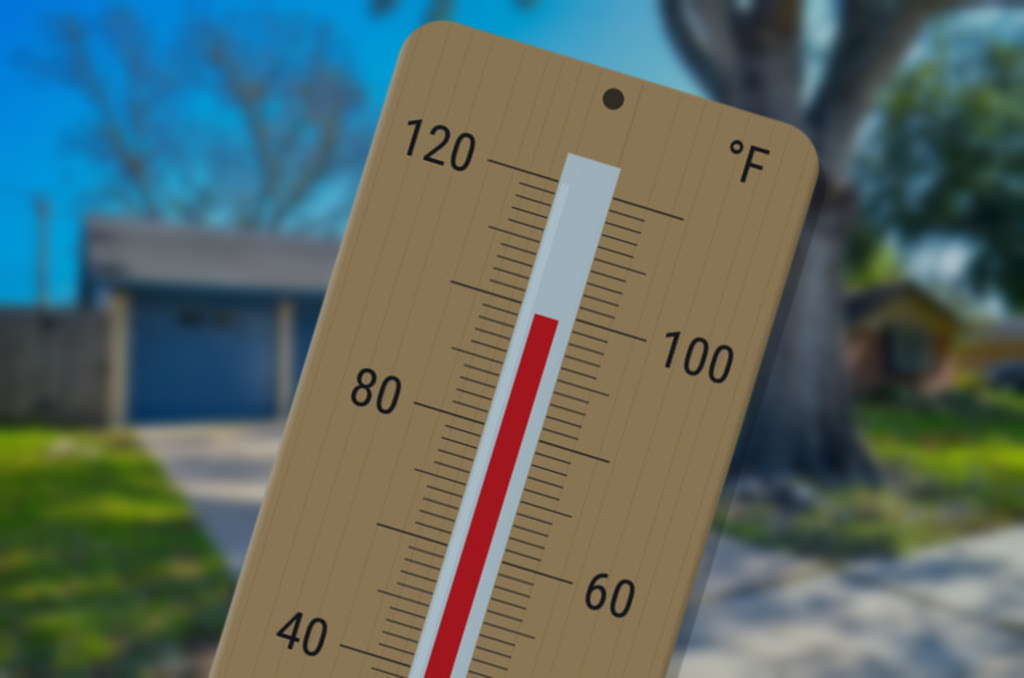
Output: 99 °F
